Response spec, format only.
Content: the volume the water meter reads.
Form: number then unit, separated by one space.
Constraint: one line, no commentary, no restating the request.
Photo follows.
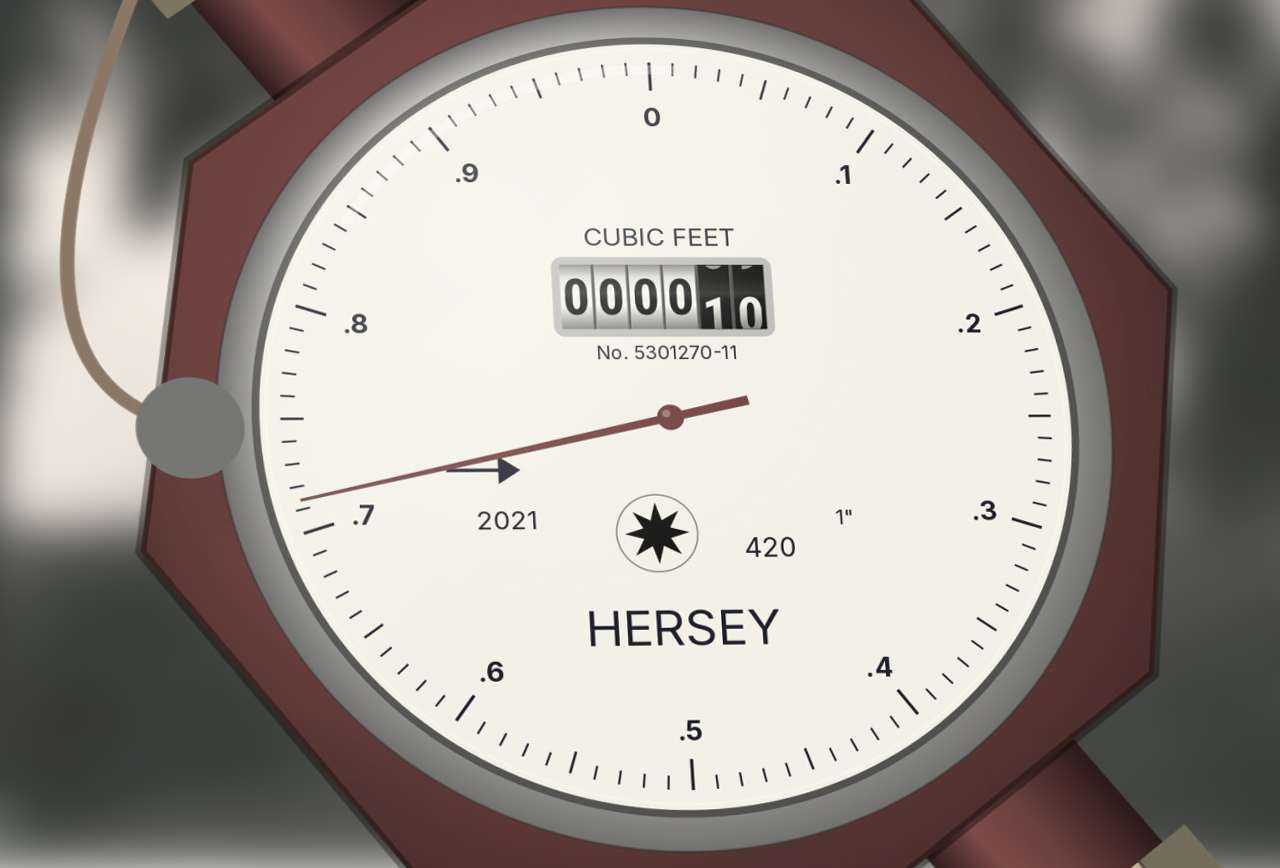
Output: 9.71 ft³
